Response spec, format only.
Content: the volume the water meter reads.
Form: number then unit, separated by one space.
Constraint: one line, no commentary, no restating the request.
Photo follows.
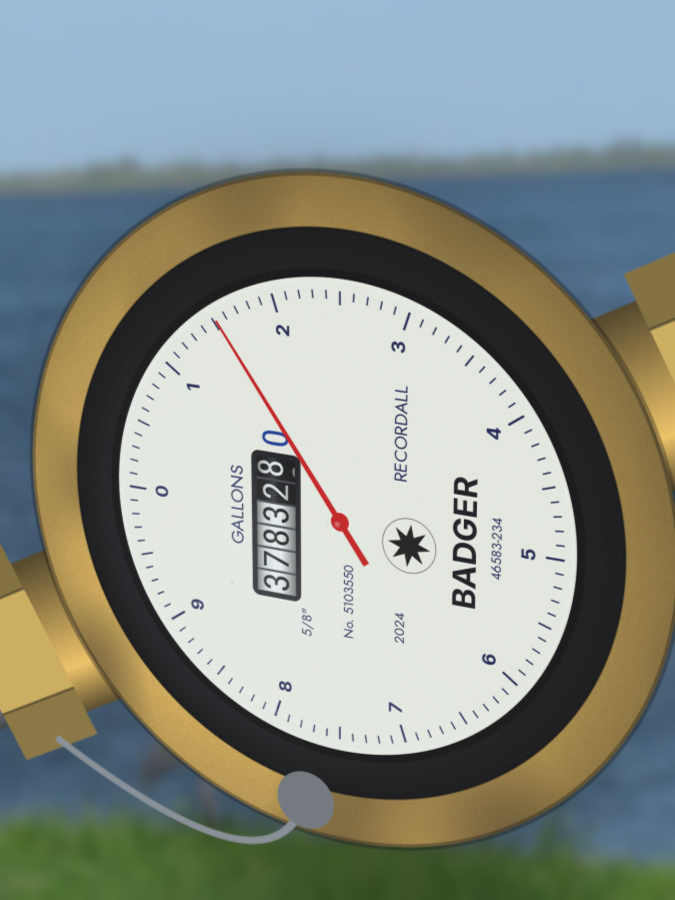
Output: 3783281.5 gal
